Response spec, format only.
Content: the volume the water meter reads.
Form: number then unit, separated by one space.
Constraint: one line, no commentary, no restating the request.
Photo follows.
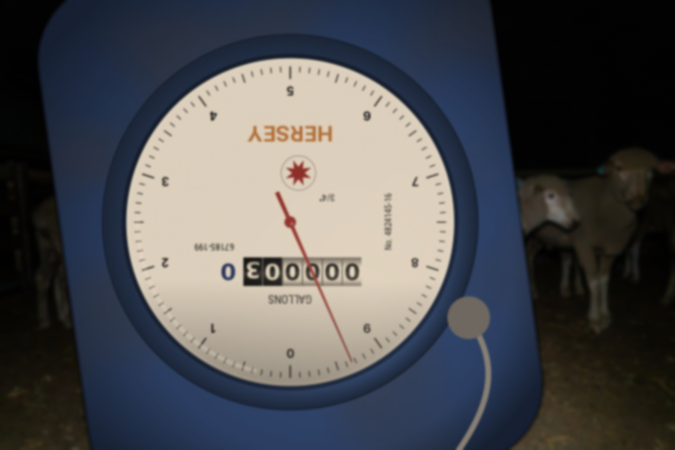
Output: 29.3 gal
